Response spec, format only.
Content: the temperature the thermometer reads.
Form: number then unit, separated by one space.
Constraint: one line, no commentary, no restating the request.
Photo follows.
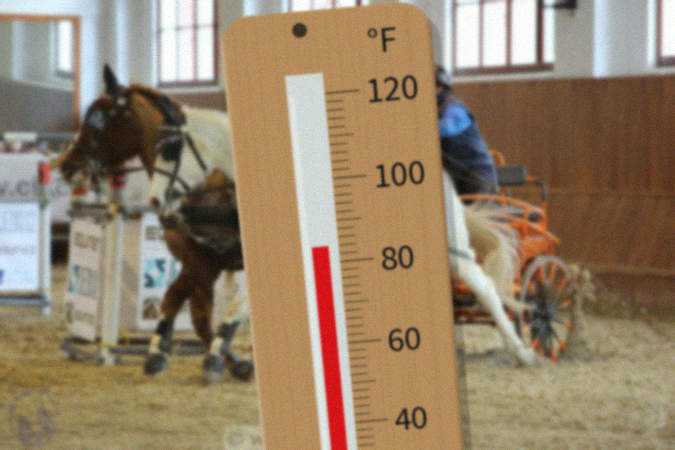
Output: 84 °F
